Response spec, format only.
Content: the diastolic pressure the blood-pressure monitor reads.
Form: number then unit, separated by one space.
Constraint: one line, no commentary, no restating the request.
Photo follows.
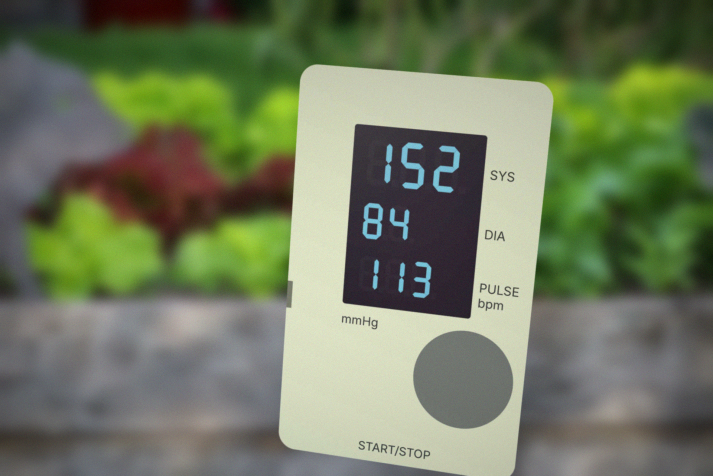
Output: 84 mmHg
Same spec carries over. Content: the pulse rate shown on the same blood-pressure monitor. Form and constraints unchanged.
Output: 113 bpm
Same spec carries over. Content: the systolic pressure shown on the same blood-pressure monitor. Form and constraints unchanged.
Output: 152 mmHg
